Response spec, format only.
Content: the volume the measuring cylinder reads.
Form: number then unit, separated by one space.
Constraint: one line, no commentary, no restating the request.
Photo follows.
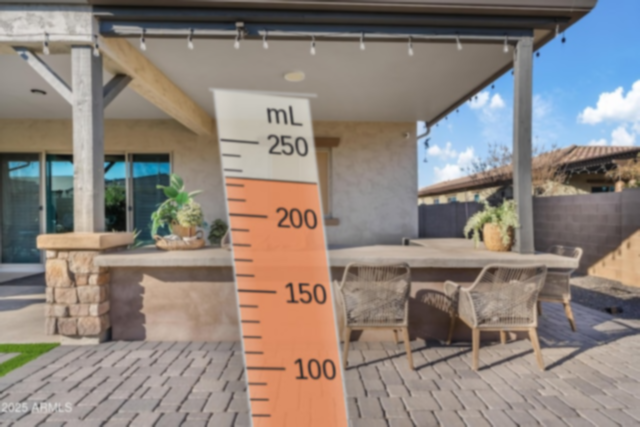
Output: 225 mL
